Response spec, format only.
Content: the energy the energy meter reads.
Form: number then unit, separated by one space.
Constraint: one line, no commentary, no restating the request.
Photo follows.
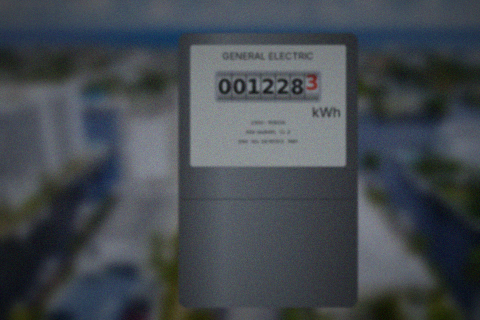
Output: 1228.3 kWh
